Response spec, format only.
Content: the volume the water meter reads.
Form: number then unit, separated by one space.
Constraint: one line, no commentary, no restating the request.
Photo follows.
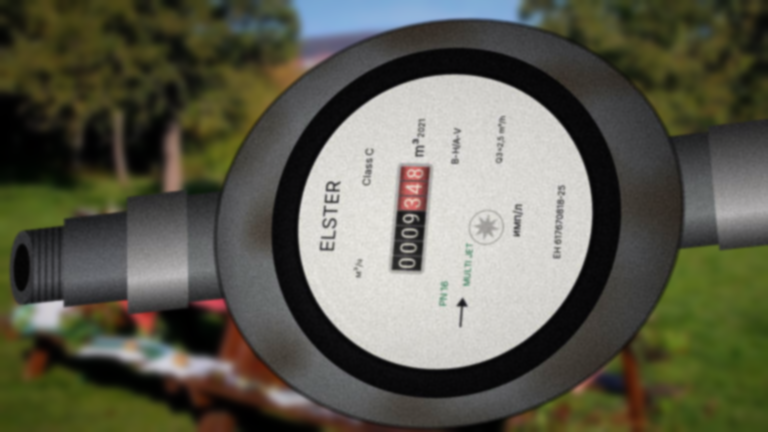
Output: 9.348 m³
